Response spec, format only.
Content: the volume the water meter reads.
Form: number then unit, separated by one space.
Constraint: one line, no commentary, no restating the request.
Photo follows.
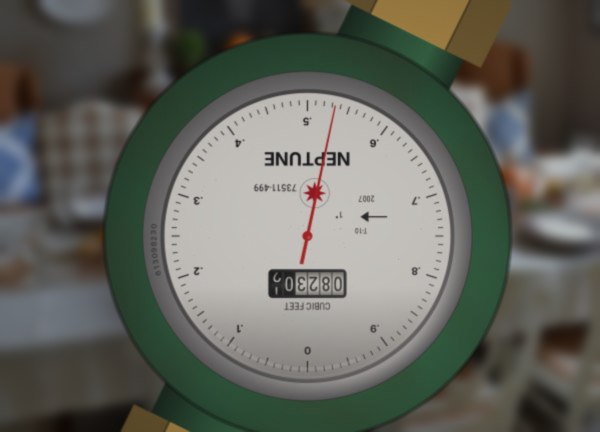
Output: 82301.53 ft³
